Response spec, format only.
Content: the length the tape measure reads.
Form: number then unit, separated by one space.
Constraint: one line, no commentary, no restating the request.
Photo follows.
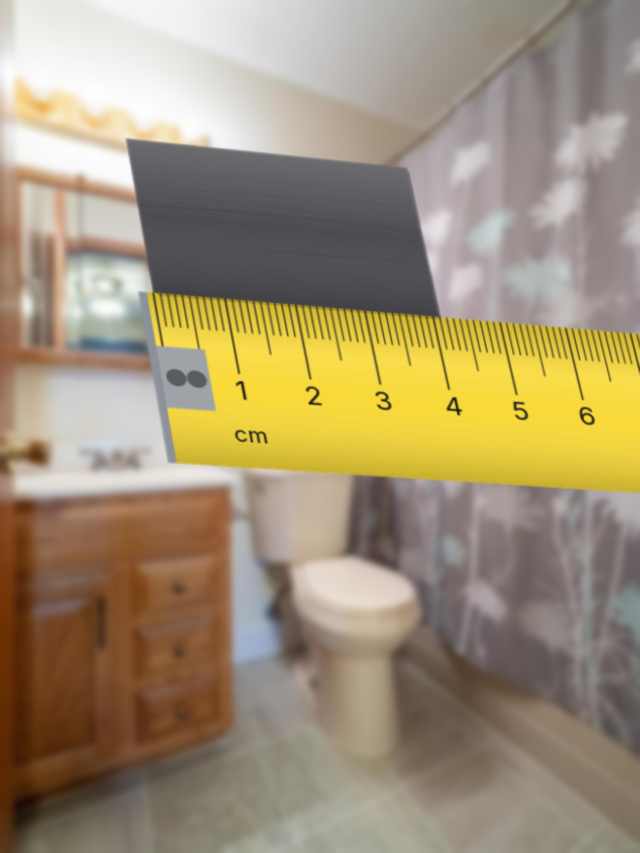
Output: 4.1 cm
